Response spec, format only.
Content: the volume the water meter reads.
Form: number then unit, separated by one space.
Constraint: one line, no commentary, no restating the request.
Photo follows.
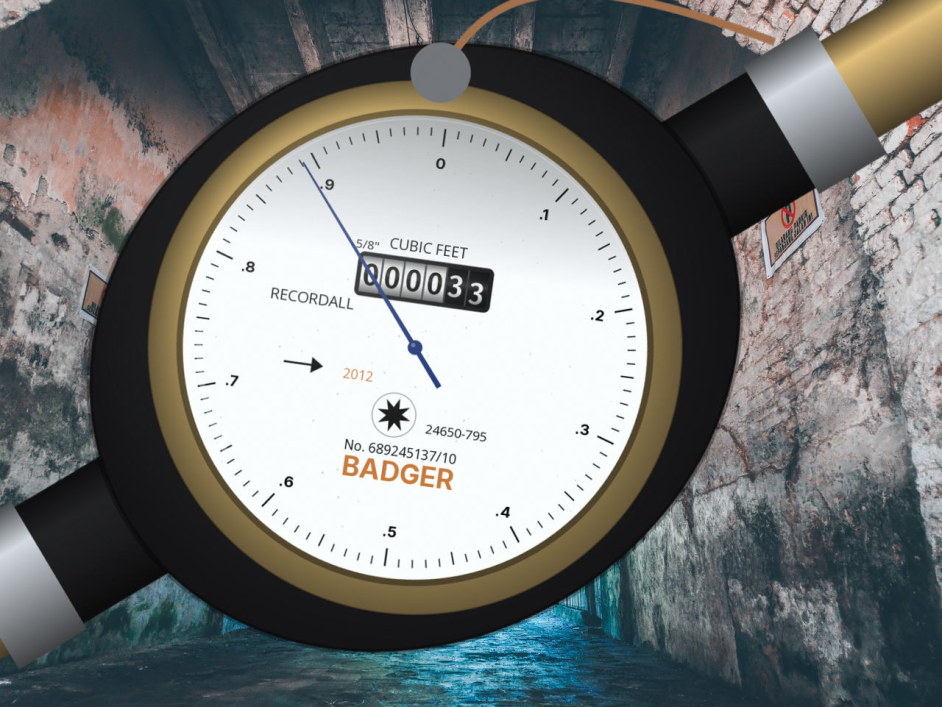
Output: 32.89 ft³
